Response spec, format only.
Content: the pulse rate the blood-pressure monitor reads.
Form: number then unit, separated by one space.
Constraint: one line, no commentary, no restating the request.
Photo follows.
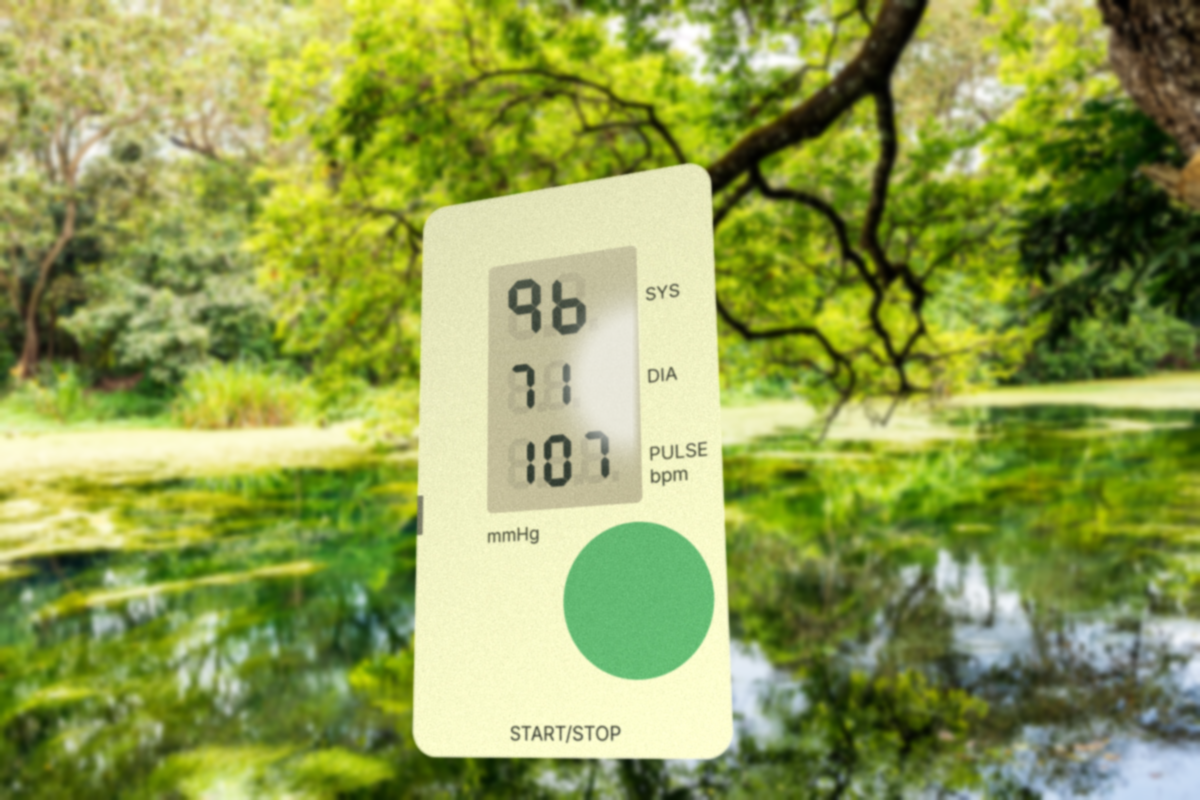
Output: 107 bpm
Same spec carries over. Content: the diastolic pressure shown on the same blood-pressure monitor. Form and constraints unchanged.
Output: 71 mmHg
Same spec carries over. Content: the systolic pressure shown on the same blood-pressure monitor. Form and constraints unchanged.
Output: 96 mmHg
